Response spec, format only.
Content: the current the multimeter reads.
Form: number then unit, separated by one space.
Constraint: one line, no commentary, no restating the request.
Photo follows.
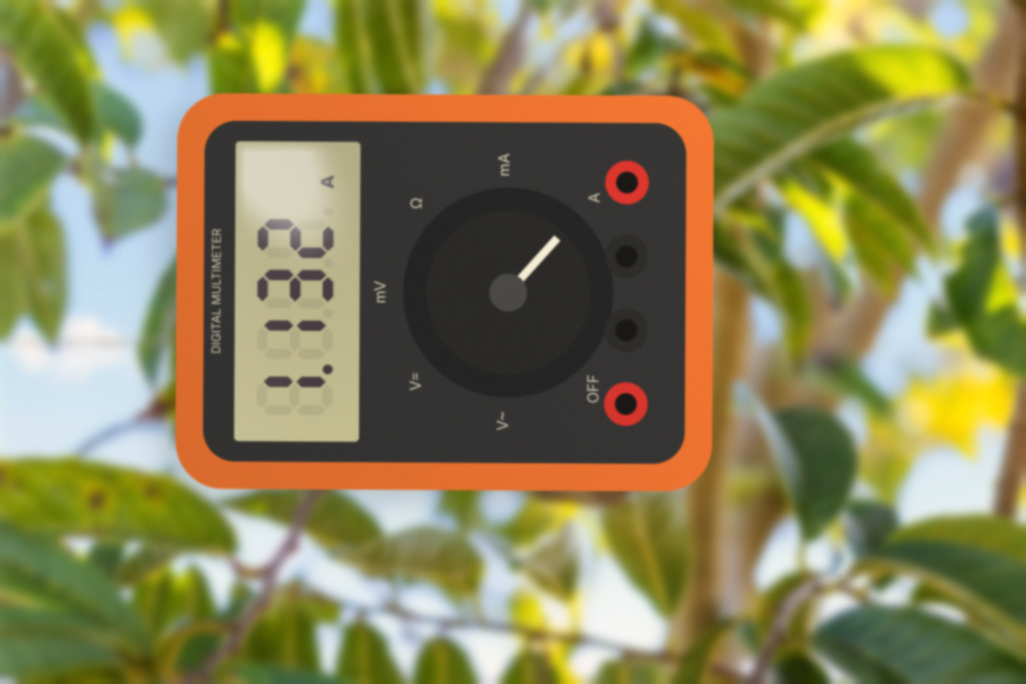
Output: 1.132 A
